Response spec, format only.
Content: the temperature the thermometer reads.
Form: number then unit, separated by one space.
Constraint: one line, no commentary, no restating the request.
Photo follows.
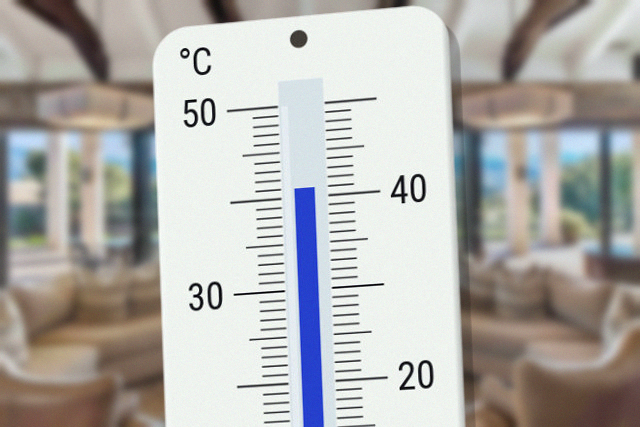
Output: 41 °C
